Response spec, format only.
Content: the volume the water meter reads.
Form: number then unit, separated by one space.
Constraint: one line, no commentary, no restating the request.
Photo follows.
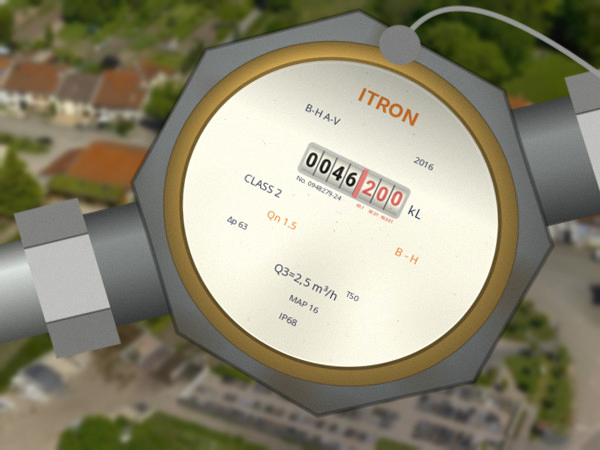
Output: 46.200 kL
